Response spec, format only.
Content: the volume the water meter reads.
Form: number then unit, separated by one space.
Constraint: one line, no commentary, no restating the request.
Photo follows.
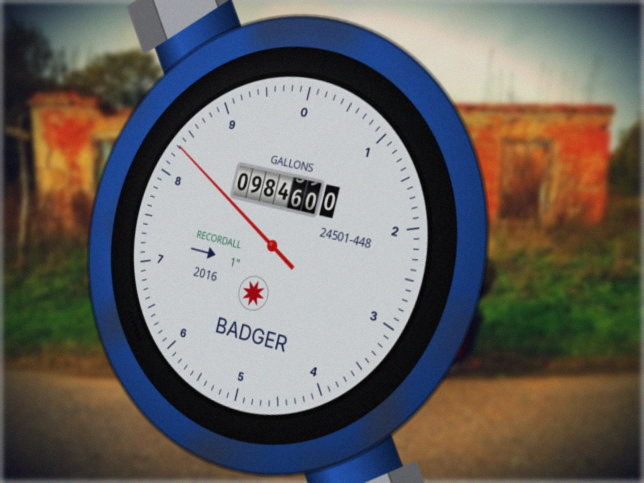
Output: 984598.3 gal
